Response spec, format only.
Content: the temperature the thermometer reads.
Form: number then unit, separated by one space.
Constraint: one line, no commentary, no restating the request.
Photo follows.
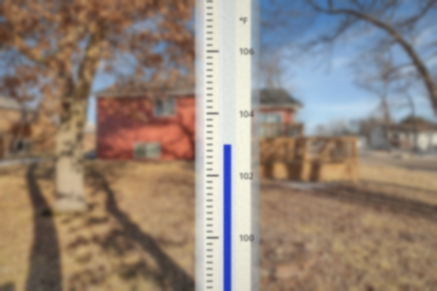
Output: 103 °F
